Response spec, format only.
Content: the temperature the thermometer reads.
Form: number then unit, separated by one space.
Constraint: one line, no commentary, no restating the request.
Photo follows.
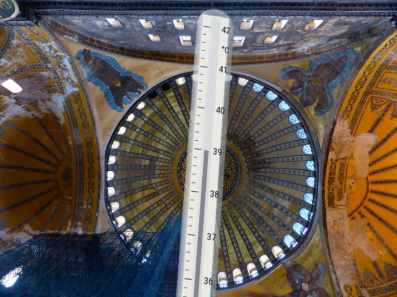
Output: 39 °C
